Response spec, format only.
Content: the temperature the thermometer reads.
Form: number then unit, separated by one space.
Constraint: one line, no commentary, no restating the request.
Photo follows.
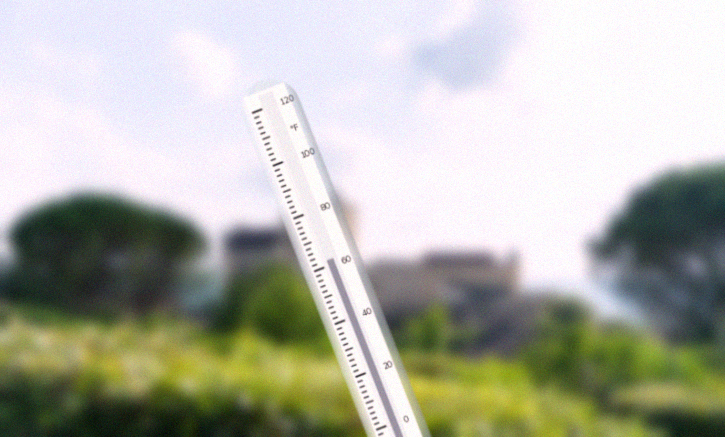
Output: 62 °F
